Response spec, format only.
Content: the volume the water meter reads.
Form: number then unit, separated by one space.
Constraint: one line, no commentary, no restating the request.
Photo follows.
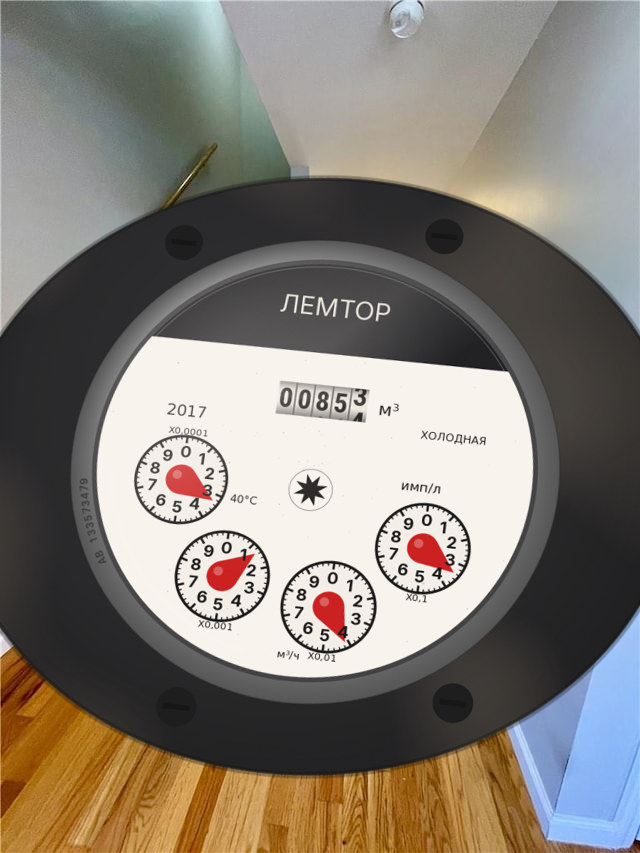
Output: 853.3413 m³
